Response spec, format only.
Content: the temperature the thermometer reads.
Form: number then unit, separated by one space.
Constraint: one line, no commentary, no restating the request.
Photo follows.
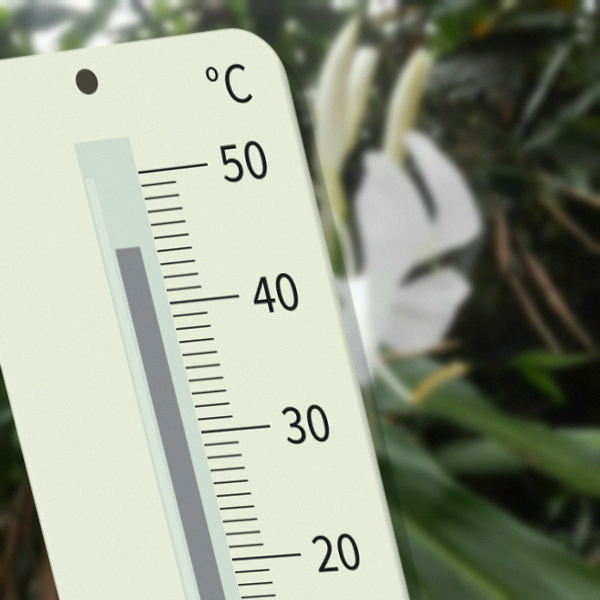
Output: 44.5 °C
